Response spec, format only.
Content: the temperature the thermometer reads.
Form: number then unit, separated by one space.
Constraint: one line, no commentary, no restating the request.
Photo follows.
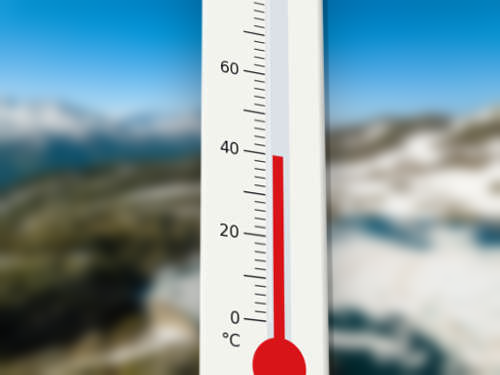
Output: 40 °C
